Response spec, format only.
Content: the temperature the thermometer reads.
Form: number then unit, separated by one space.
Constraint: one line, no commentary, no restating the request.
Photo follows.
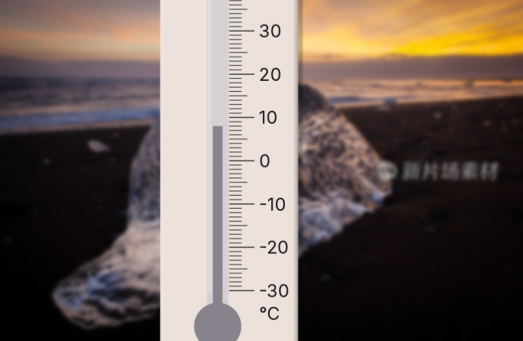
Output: 8 °C
